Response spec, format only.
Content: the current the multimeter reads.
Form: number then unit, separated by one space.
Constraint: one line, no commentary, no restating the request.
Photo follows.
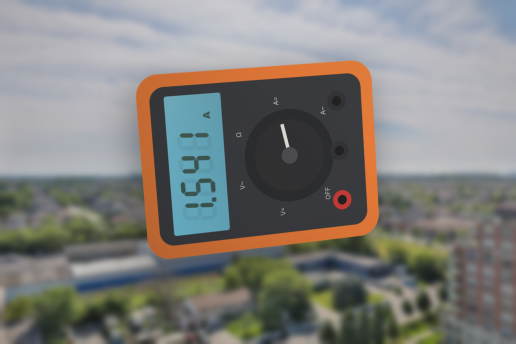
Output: 1.541 A
